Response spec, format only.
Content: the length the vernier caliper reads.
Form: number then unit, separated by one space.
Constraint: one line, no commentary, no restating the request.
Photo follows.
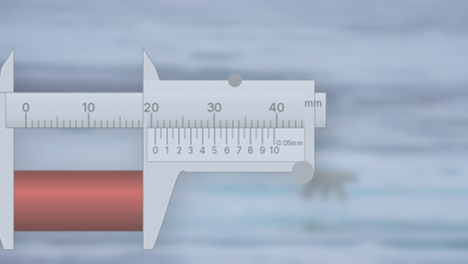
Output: 20.6 mm
